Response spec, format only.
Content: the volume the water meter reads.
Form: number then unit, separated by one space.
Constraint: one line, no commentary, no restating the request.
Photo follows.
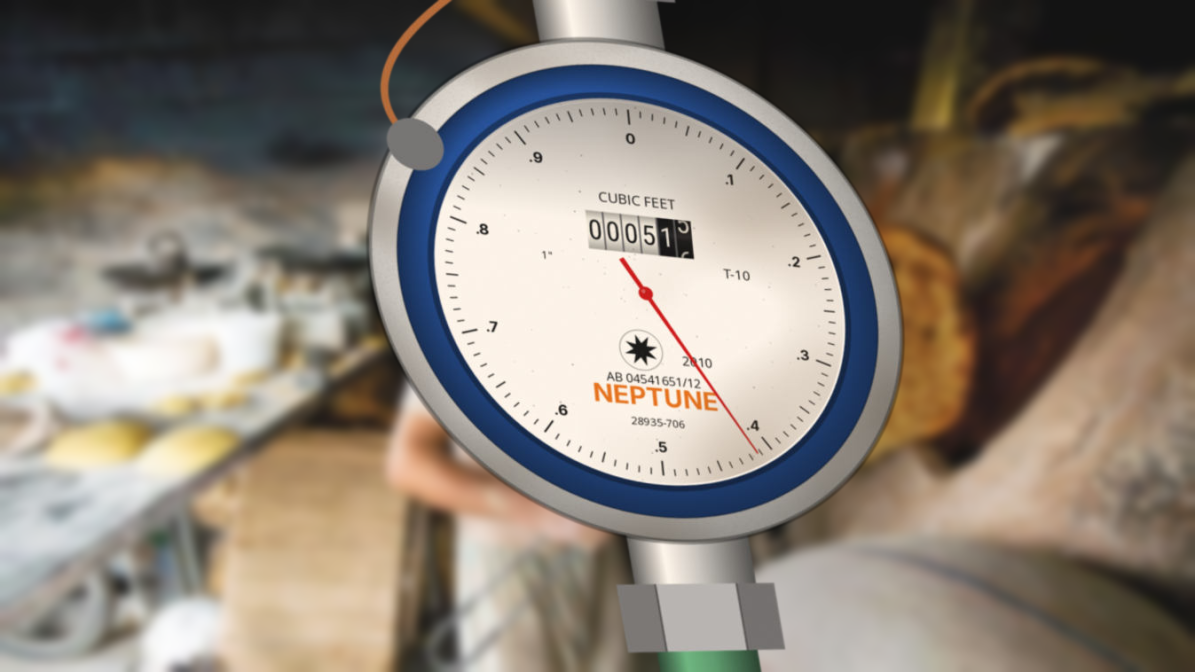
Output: 515.41 ft³
